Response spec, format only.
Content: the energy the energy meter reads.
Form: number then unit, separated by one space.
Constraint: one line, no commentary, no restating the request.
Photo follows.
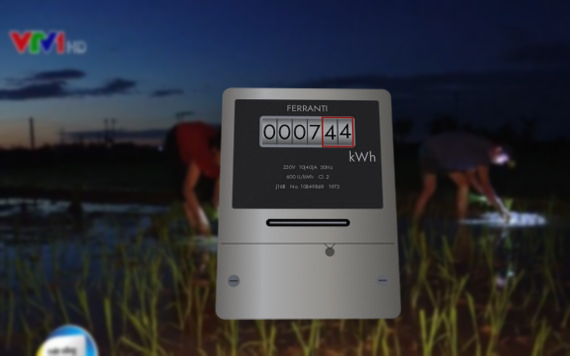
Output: 7.44 kWh
